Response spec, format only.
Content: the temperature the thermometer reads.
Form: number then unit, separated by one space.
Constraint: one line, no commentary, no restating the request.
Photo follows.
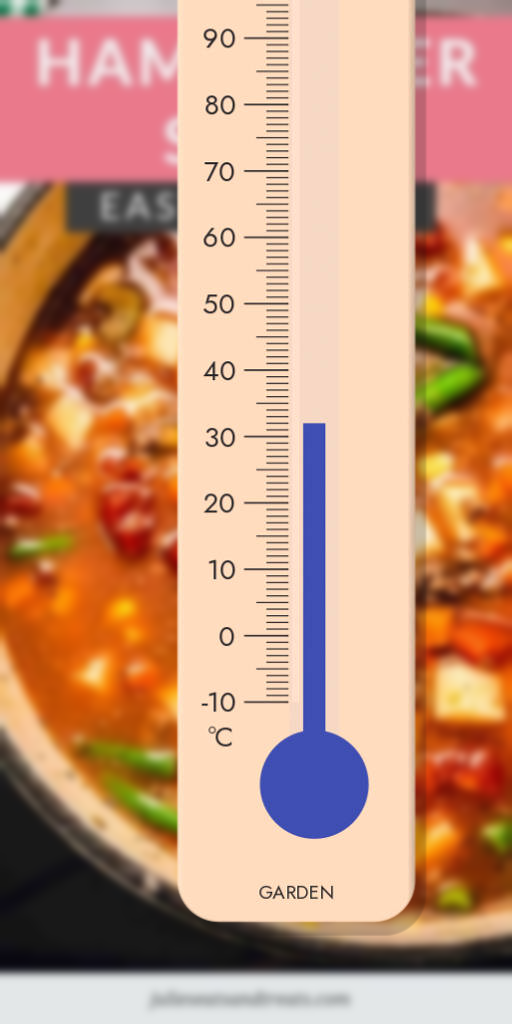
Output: 32 °C
